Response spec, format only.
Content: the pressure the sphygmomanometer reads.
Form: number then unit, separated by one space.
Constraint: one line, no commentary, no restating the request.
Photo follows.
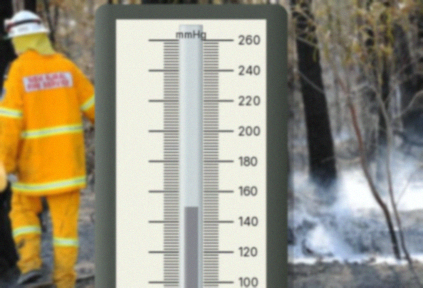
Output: 150 mmHg
